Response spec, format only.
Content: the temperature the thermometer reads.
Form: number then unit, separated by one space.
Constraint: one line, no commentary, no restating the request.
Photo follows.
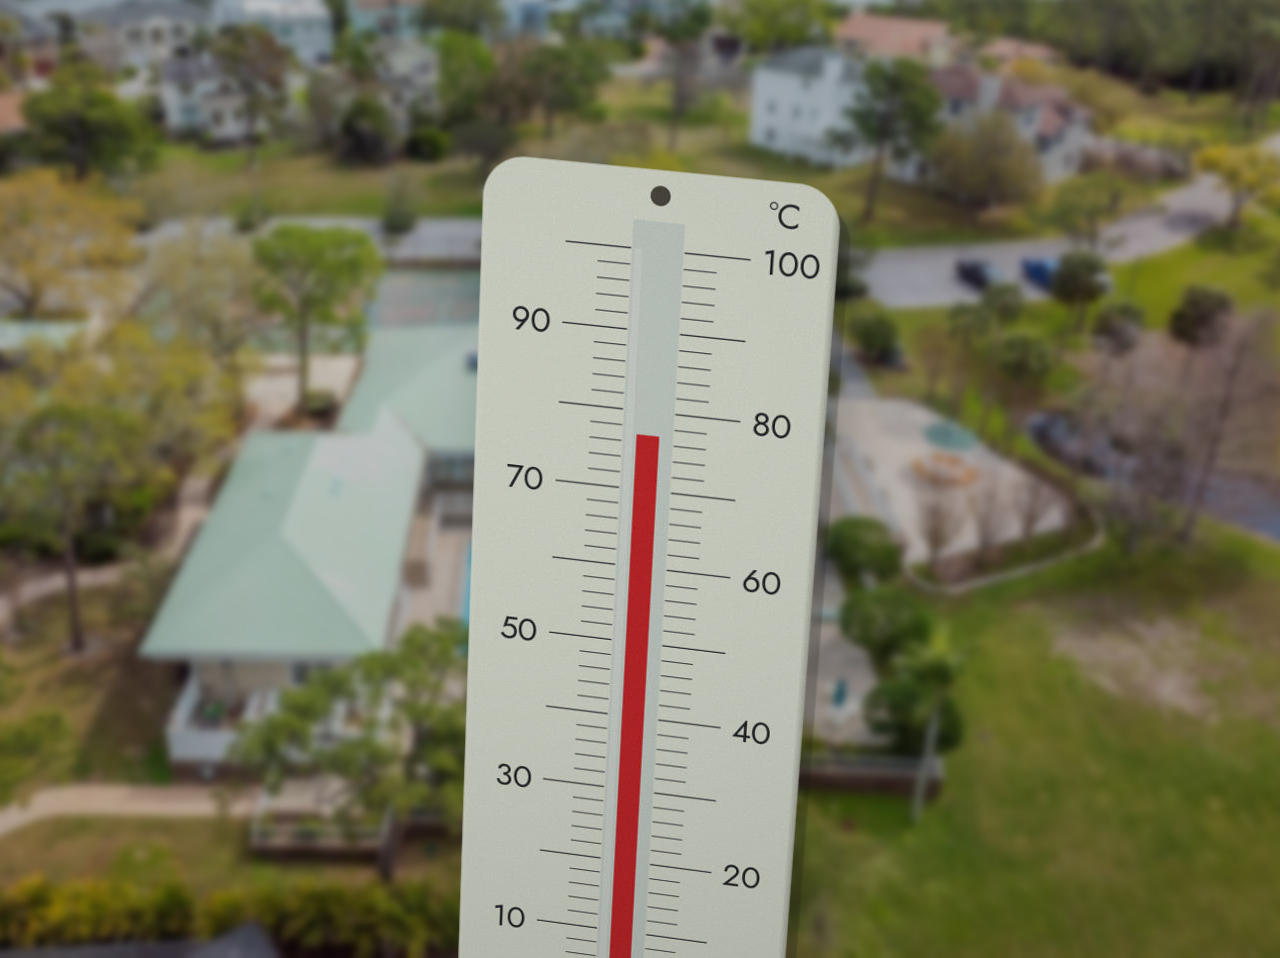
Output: 77 °C
